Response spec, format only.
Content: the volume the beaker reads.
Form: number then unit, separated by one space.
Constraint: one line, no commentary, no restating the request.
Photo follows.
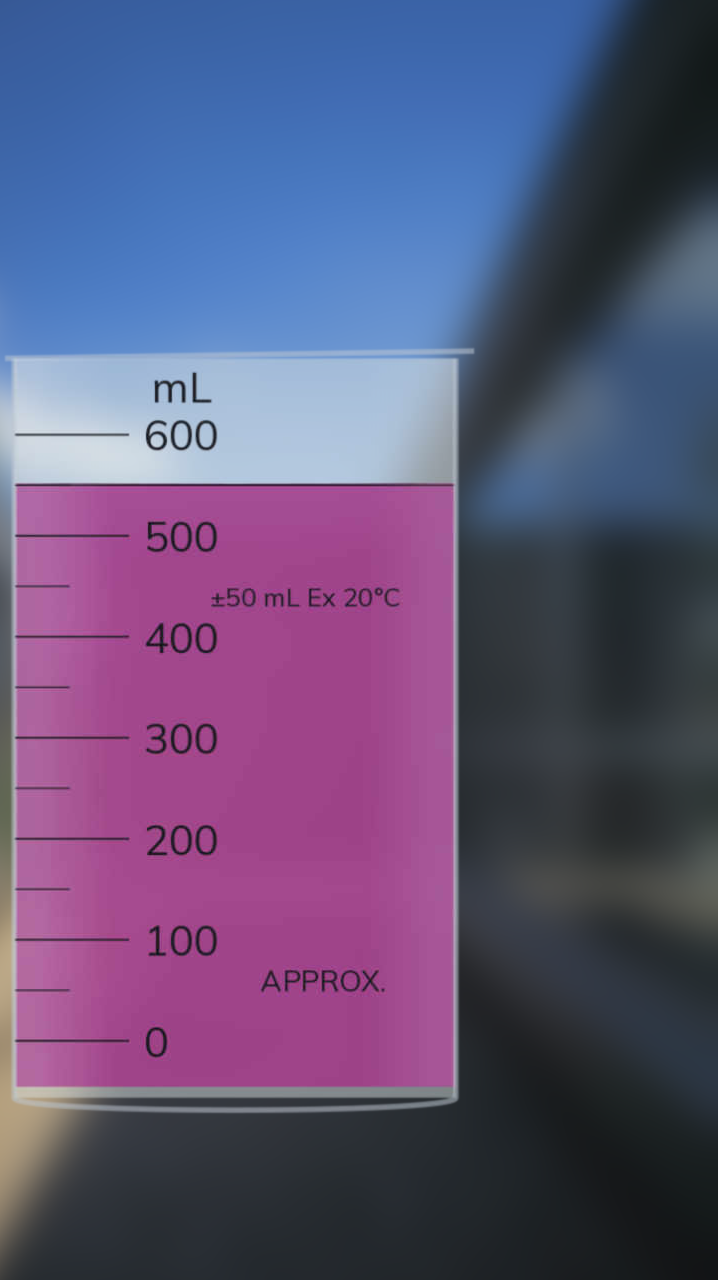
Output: 550 mL
